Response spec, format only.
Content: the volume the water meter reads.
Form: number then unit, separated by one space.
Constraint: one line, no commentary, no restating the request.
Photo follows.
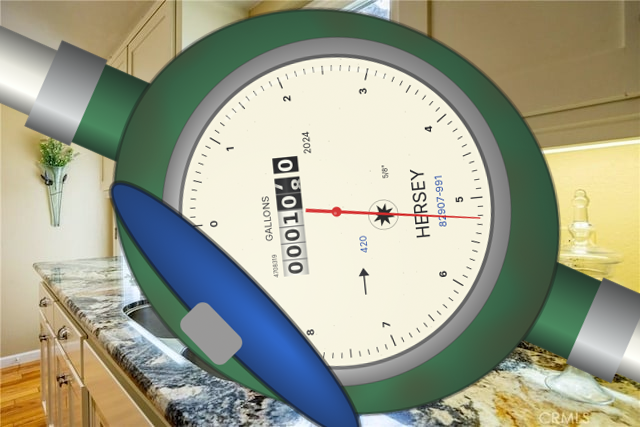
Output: 1075.2 gal
